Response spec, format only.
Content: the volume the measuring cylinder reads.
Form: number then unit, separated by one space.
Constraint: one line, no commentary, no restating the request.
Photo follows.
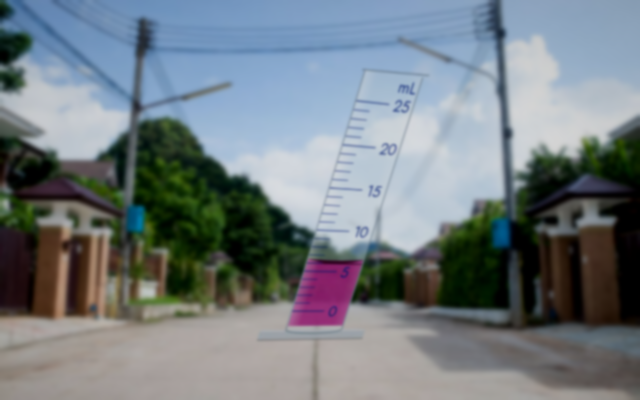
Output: 6 mL
